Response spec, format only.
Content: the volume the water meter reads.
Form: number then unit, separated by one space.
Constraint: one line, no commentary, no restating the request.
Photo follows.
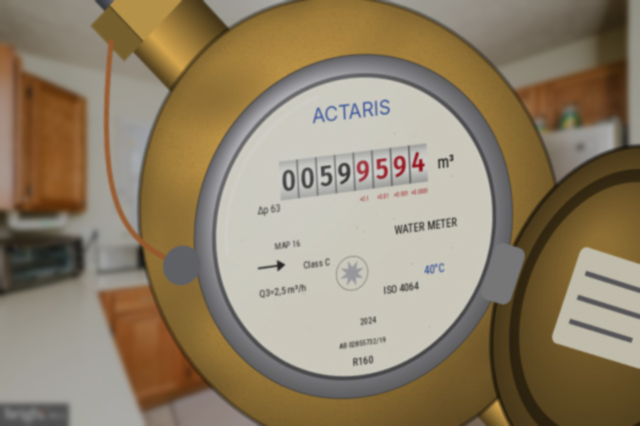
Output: 59.9594 m³
